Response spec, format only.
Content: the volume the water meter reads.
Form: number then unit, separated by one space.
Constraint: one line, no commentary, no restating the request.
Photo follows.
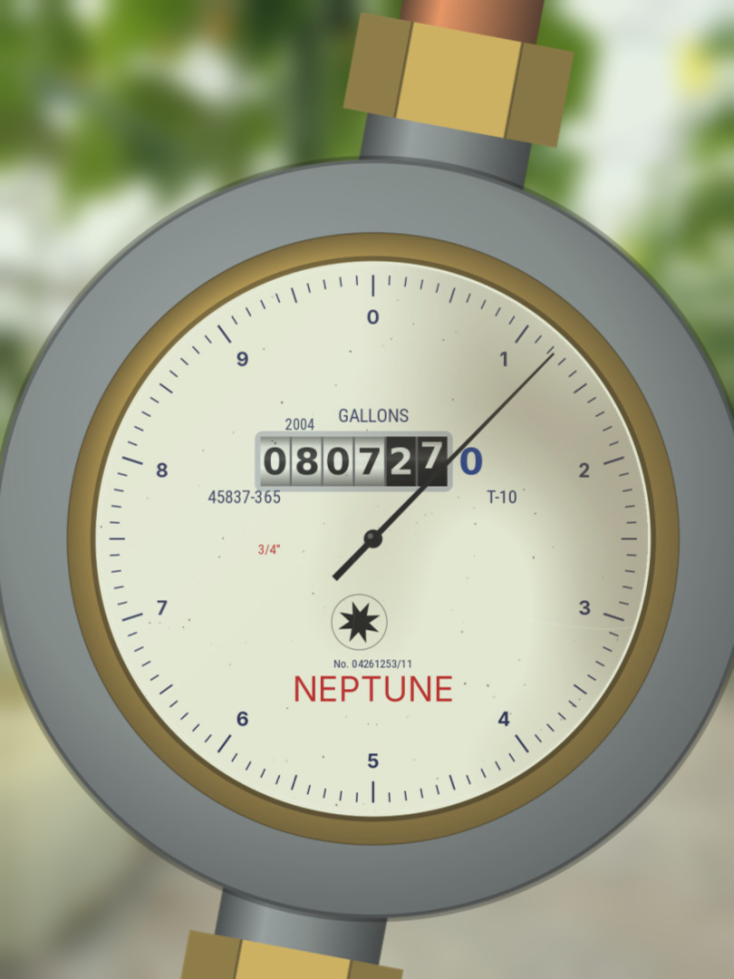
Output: 807271.2 gal
